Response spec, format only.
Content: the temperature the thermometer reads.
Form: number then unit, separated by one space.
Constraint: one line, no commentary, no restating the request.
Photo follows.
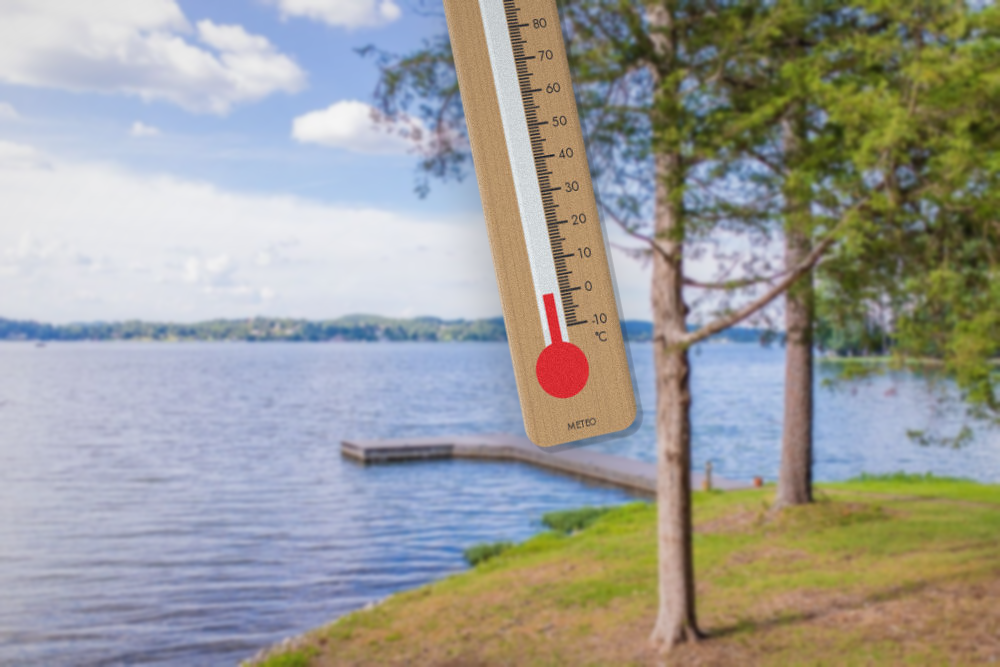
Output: 0 °C
